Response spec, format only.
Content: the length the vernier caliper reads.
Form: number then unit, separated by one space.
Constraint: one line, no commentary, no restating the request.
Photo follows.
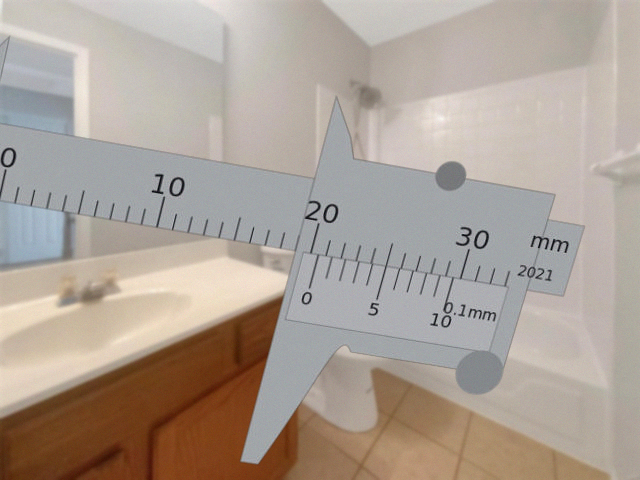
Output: 20.5 mm
